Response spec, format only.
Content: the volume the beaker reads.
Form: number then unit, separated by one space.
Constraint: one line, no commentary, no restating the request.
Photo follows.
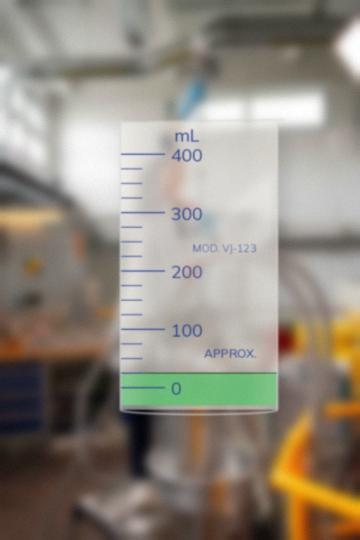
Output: 25 mL
